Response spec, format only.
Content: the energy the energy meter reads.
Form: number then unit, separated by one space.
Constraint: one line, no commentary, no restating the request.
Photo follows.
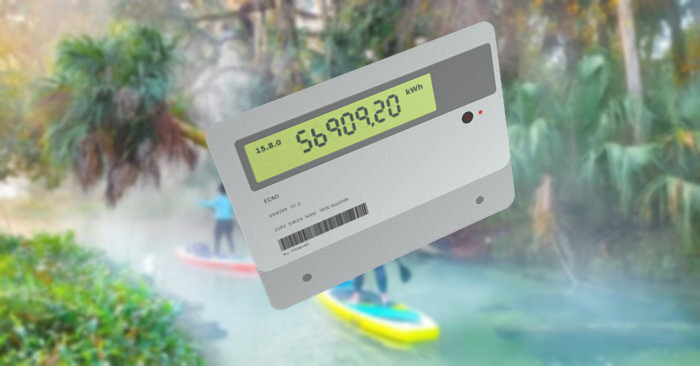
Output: 56909.20 kWh
